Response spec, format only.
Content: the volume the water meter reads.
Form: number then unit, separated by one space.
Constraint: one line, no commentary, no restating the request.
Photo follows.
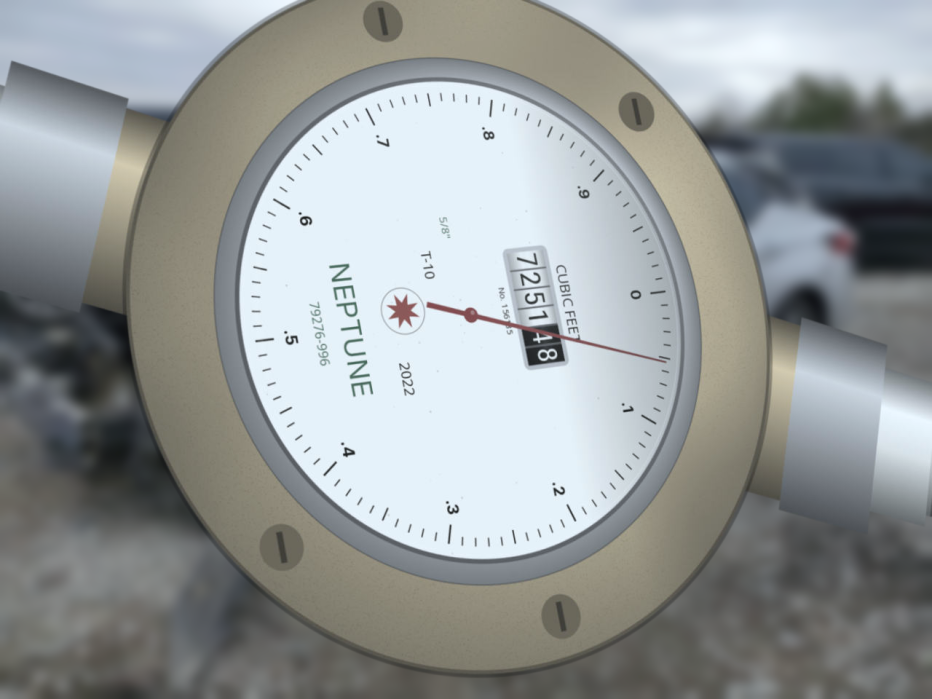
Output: 725148.05 ft³
